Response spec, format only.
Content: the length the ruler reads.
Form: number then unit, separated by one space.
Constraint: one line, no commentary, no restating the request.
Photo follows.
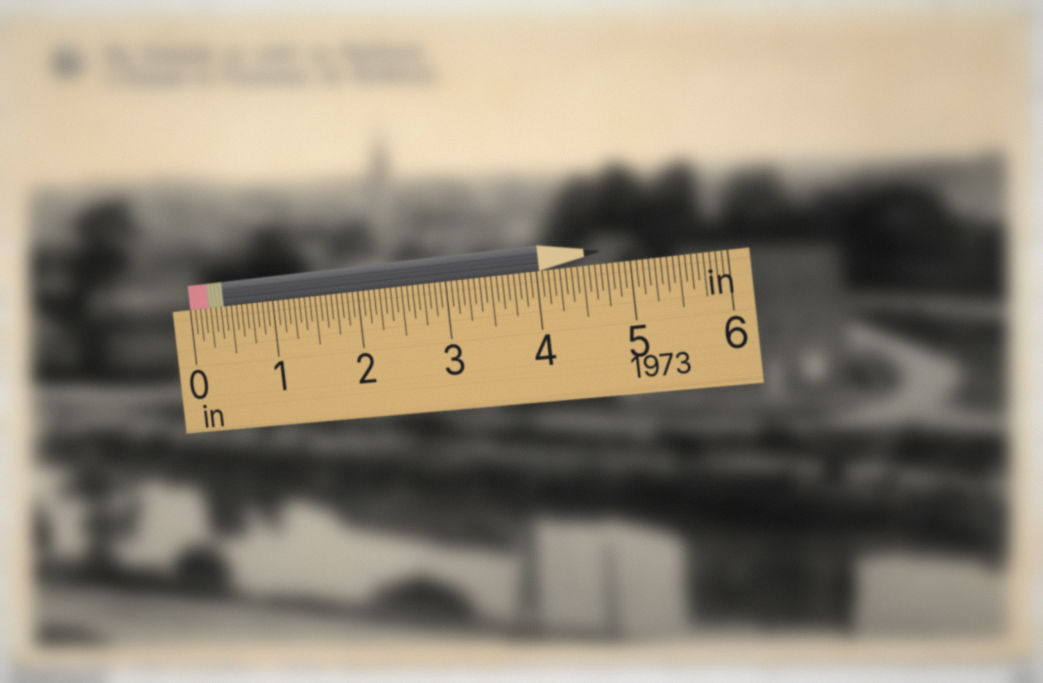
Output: 4.6875 in
